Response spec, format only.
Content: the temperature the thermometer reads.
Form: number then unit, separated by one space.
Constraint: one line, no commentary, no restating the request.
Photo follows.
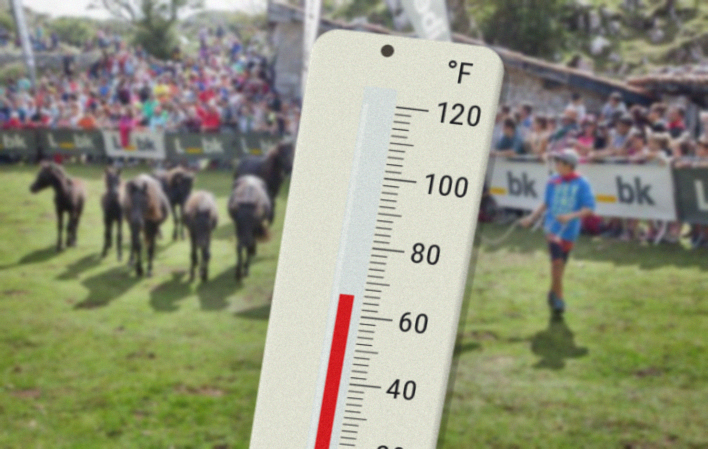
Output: 66 °F
